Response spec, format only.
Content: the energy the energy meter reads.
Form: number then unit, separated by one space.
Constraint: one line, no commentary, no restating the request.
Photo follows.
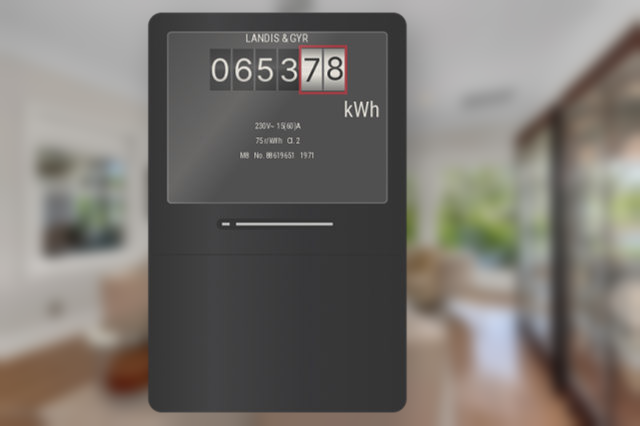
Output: 653.78 kWh
